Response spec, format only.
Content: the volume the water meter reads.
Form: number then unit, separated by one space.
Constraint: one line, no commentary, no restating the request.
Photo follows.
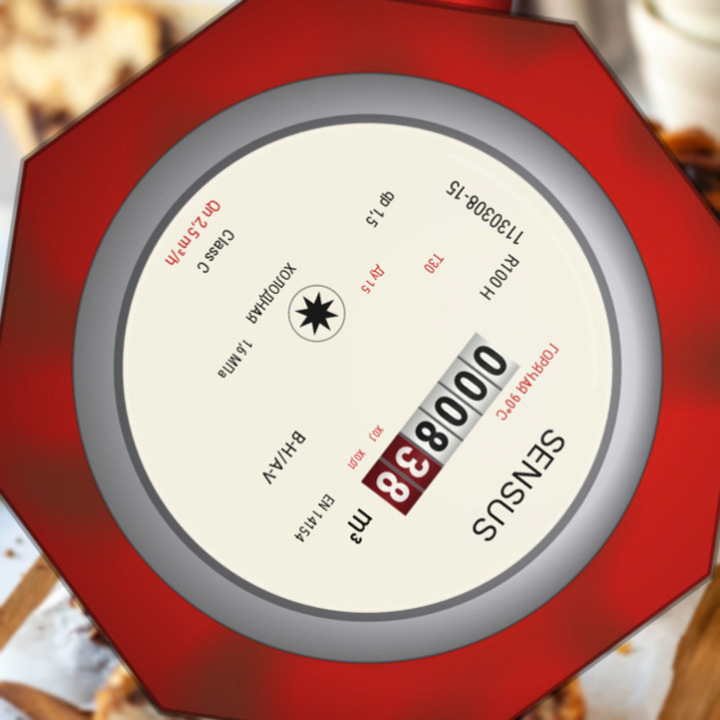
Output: 8.38 m³
